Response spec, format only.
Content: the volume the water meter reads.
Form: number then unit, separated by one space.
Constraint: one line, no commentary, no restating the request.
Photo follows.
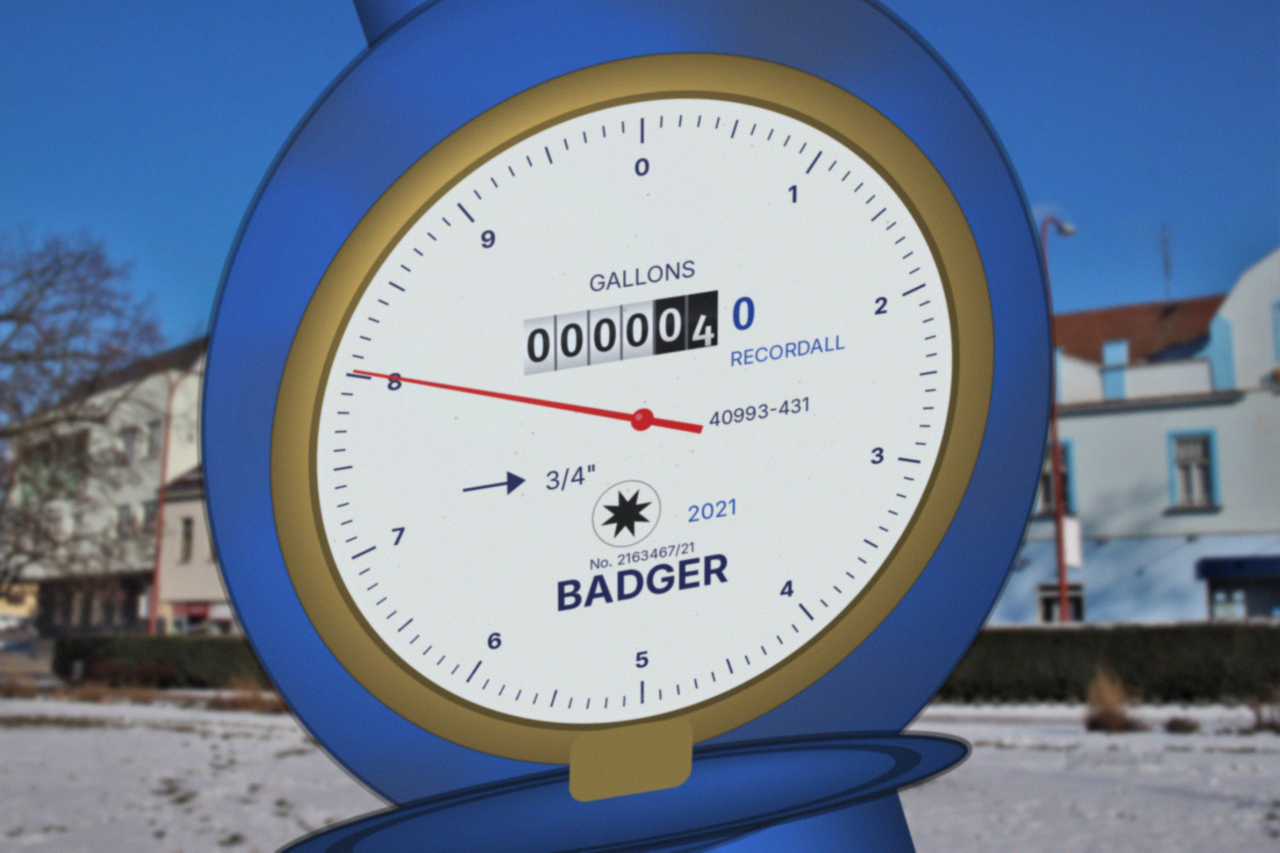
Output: 38.0 gal
